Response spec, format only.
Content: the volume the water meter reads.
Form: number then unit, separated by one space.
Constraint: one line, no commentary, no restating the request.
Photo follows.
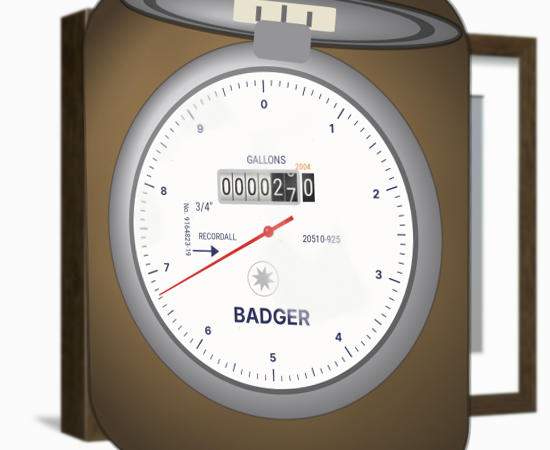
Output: 266.7 gal
